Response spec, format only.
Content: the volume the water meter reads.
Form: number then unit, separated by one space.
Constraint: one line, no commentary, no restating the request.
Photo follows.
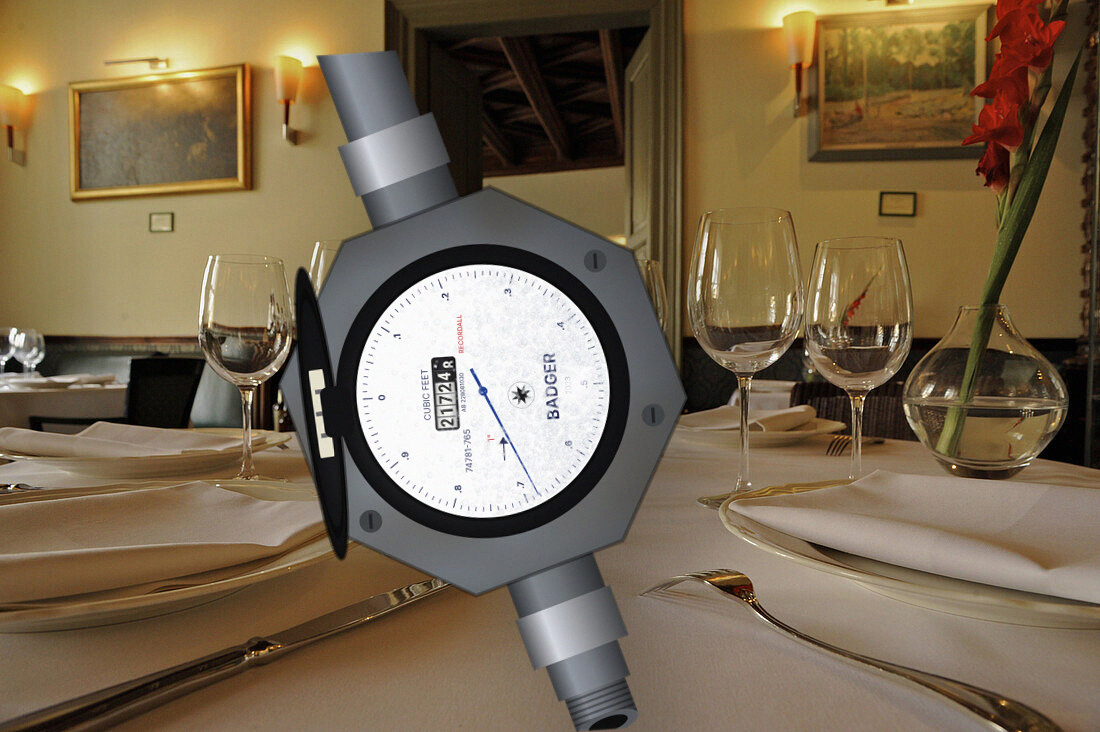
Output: 217247.68 ft³
